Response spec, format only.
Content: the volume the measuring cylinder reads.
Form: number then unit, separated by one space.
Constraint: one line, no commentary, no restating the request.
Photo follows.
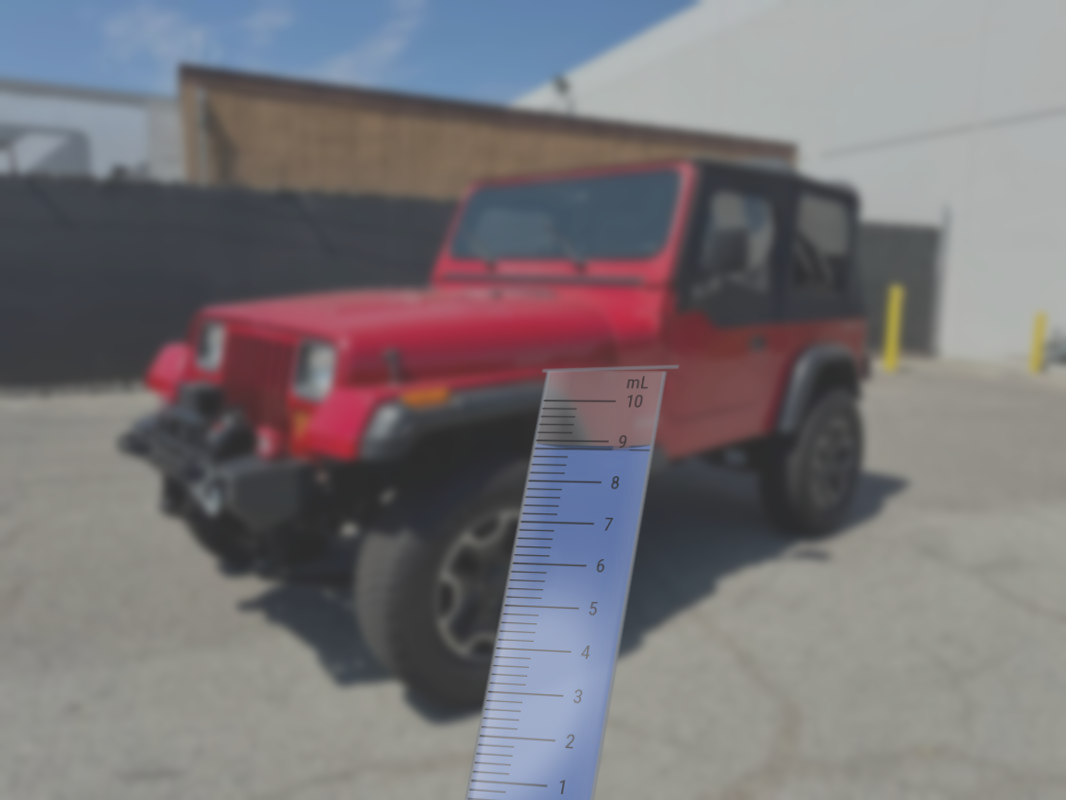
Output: 8.8 mL
